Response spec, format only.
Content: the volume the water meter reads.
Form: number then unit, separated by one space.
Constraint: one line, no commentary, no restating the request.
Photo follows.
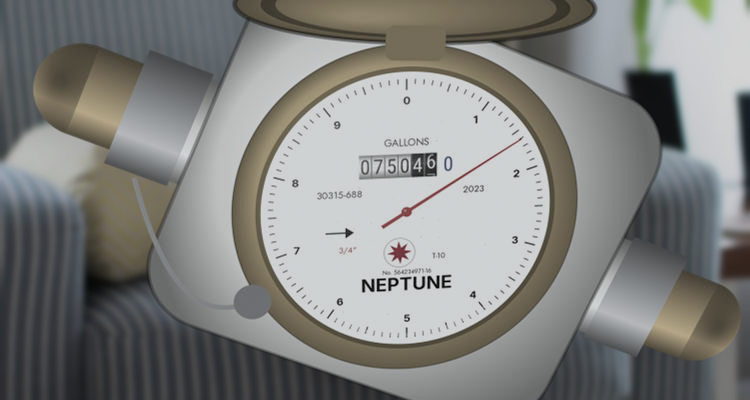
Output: 750461.6 gal
